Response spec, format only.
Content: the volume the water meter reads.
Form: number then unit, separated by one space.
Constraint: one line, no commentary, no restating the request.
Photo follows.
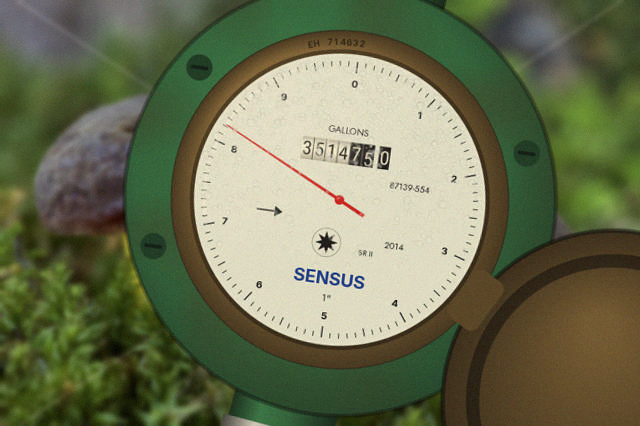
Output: 3514748.2 gal
